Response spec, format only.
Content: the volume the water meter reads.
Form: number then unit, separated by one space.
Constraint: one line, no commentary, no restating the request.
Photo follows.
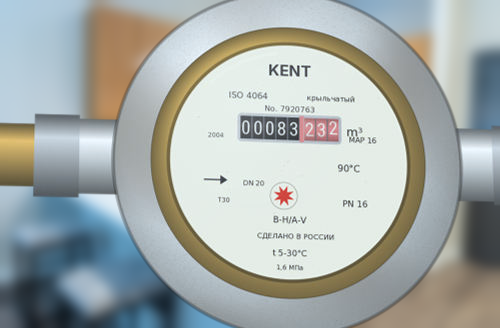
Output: 83.232 m³
